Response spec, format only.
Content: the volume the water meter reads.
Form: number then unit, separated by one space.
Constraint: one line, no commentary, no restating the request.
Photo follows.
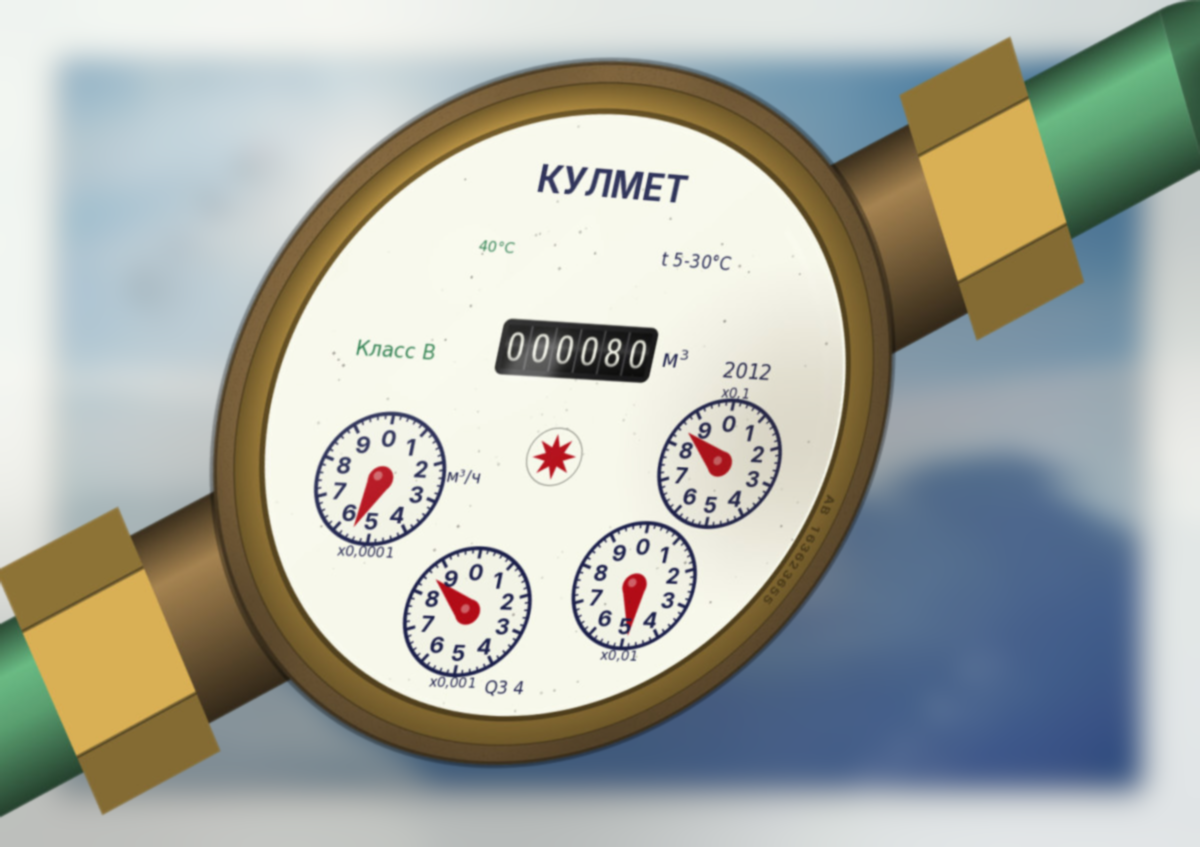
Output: 80.8485 m³
